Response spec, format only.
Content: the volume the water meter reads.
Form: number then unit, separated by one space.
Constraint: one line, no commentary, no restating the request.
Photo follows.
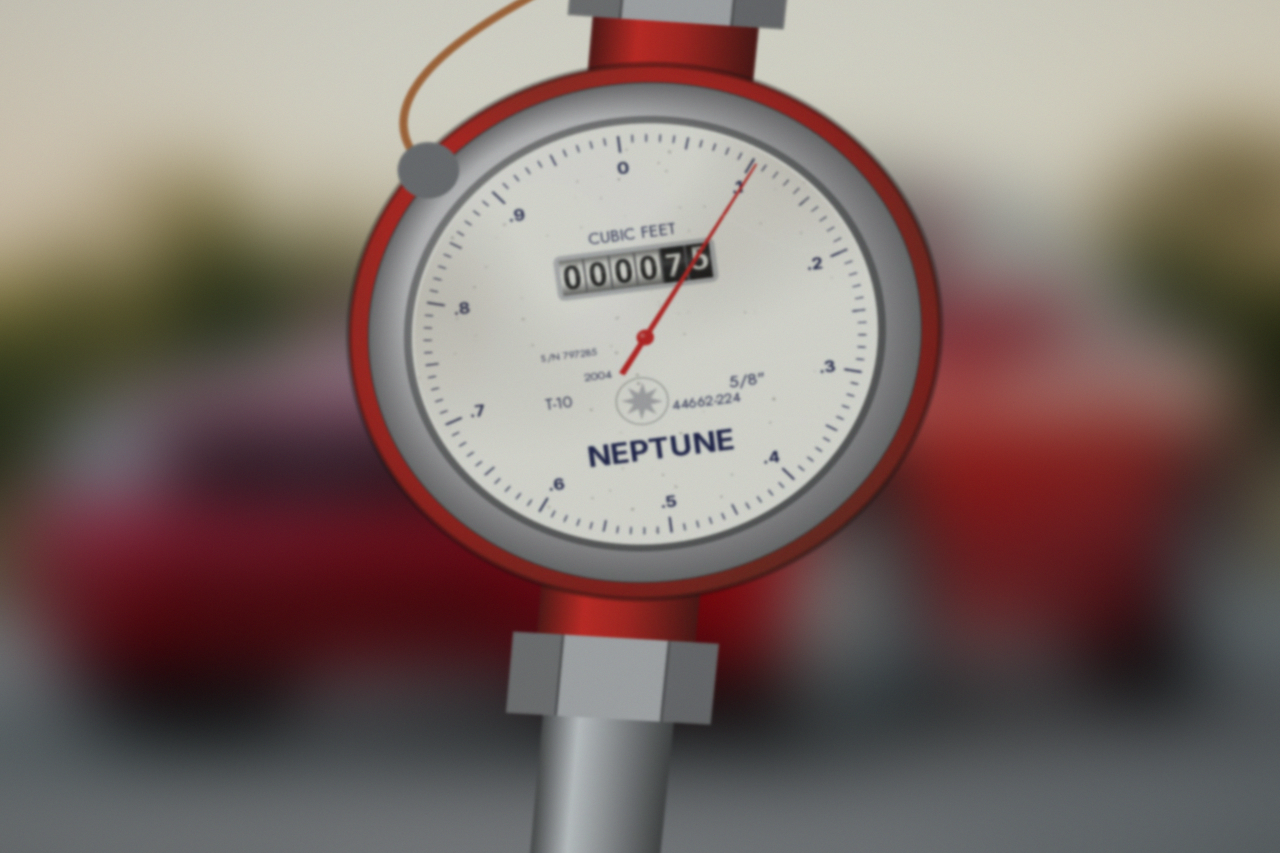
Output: 75.10 ft³
